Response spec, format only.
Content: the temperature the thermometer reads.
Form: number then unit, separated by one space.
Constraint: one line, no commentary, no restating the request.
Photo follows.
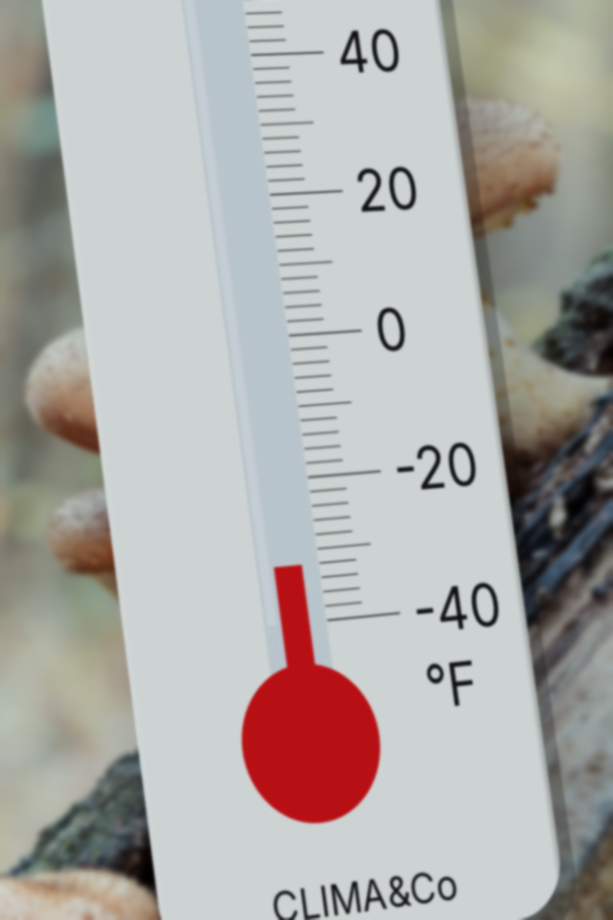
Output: -32 °F
